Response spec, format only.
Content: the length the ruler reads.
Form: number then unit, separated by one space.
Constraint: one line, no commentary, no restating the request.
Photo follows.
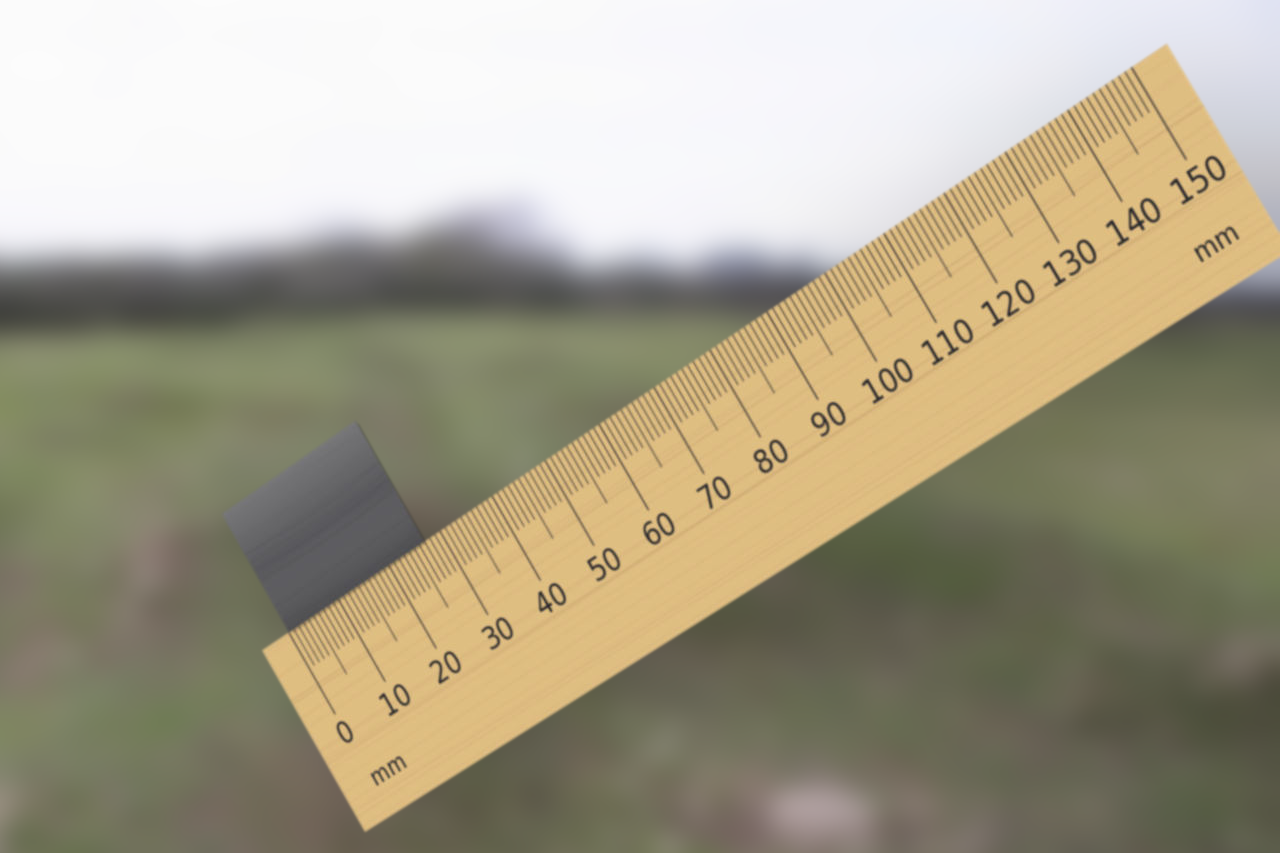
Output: 27 mm
